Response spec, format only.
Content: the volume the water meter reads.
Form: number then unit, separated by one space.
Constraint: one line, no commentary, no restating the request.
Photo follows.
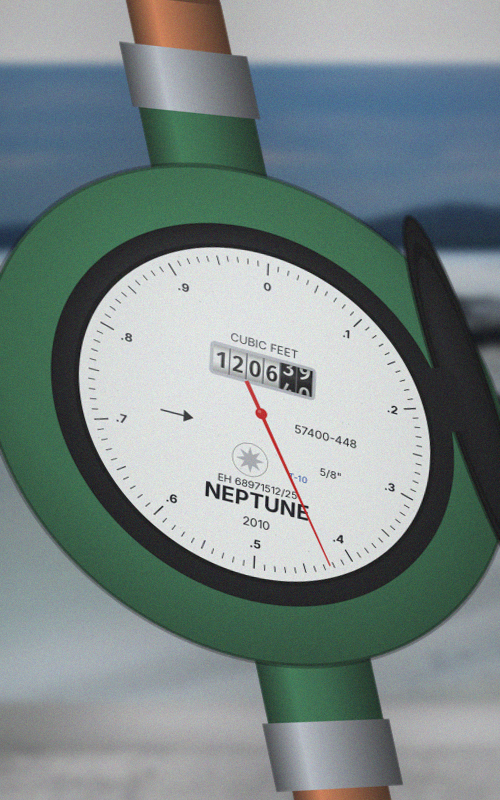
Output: 120639.42 ft³
